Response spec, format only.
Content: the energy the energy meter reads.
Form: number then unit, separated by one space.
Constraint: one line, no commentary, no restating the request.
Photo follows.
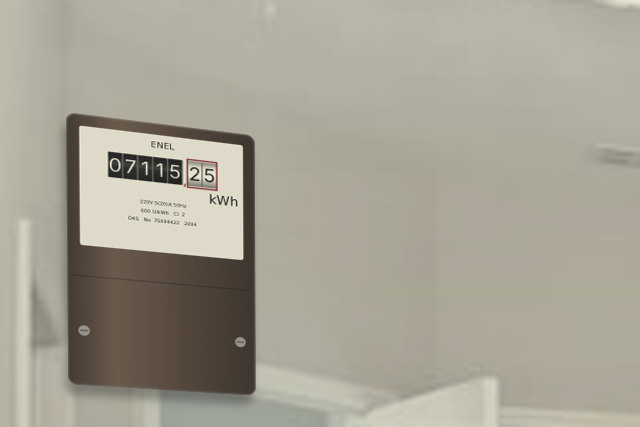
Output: 7115.25 kWh
